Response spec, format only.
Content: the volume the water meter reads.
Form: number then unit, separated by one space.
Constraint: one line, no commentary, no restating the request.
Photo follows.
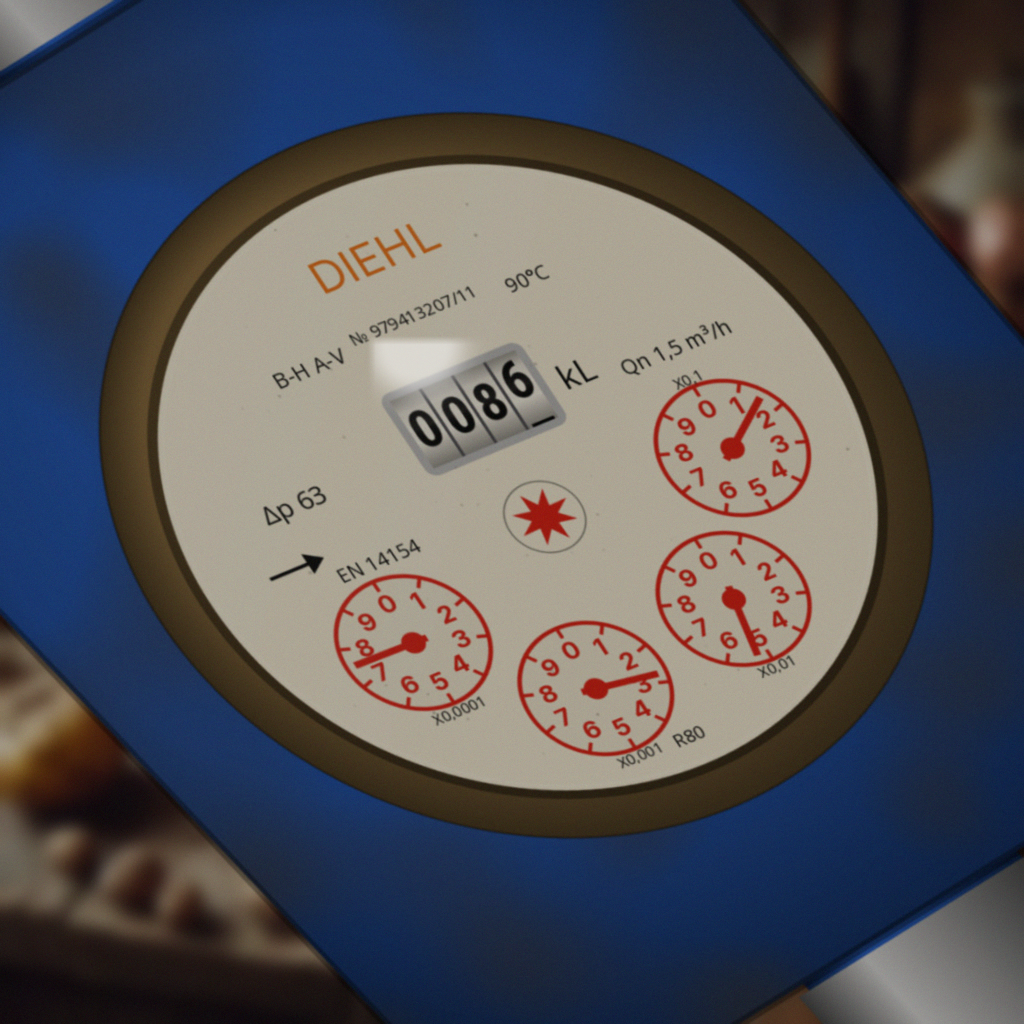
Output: 86.1527 kL
